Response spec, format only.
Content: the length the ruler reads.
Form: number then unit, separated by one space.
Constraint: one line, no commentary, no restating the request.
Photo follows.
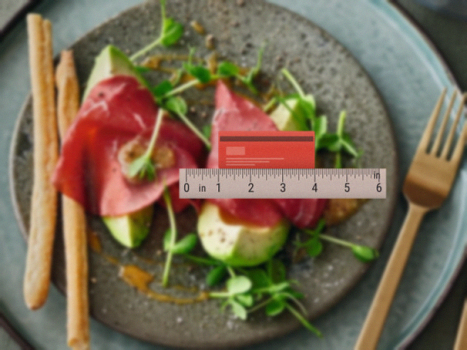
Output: 3 in
